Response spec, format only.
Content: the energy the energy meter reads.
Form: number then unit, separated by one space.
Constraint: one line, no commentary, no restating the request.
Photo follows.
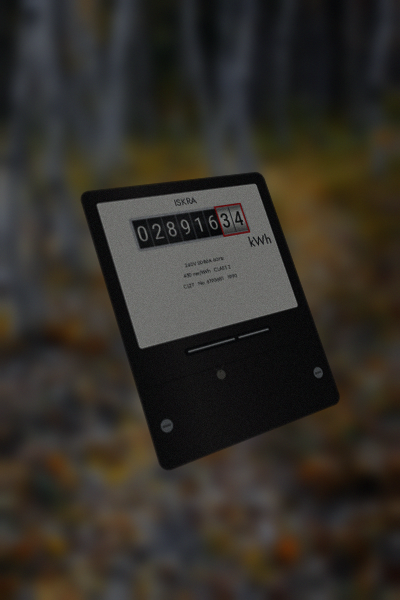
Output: 28916.34 kWh
